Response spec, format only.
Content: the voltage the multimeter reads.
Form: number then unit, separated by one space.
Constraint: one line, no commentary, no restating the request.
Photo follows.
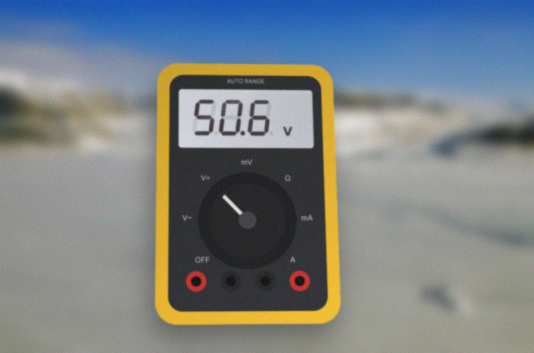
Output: 50.6 V
